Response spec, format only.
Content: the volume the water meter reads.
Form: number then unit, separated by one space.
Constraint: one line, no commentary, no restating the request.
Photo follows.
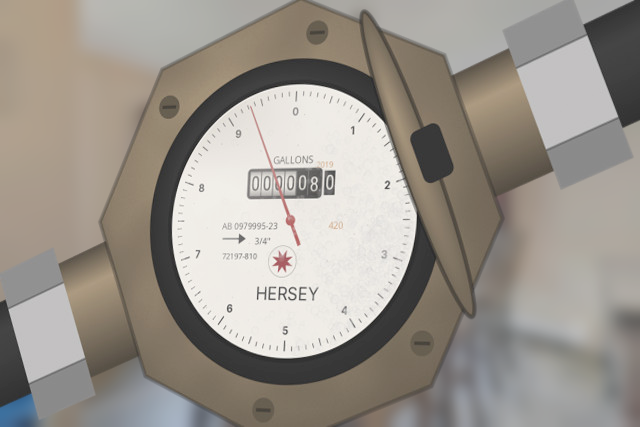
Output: 79.3 gal
